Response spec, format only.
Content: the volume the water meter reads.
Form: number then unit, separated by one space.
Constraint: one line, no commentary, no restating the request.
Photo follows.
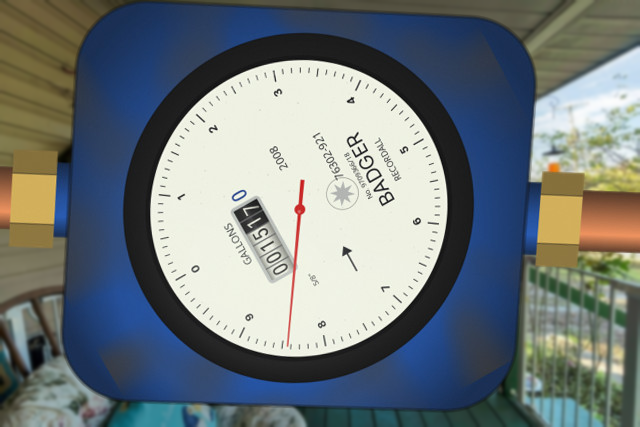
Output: 15168.4 gal
